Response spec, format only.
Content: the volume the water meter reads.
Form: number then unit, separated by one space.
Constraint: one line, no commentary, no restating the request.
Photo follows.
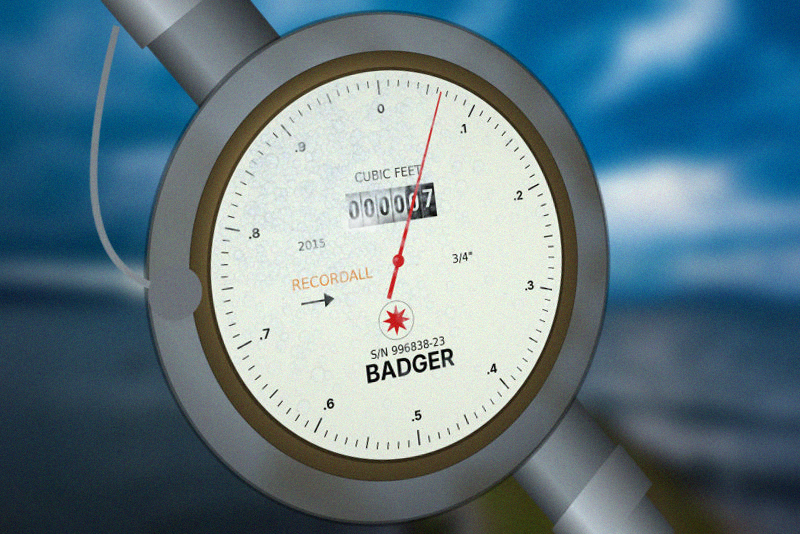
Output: 7.06 ft³
